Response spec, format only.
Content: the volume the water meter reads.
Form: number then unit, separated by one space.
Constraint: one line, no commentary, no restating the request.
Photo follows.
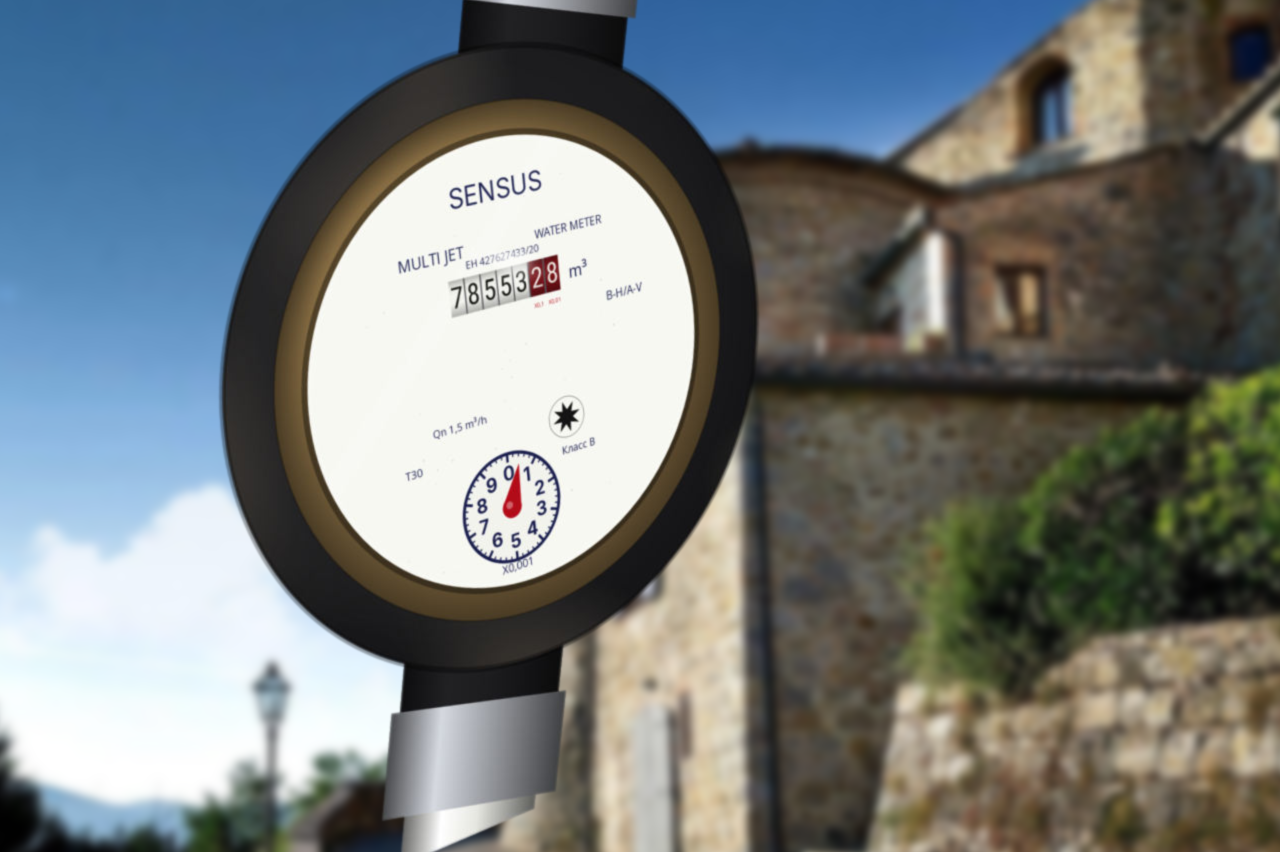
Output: 78553.280 m³
